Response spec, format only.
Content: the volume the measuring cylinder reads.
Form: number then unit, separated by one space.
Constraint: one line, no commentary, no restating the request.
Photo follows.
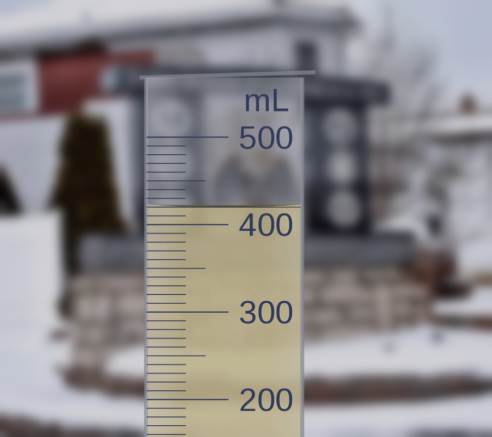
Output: 420 mL
